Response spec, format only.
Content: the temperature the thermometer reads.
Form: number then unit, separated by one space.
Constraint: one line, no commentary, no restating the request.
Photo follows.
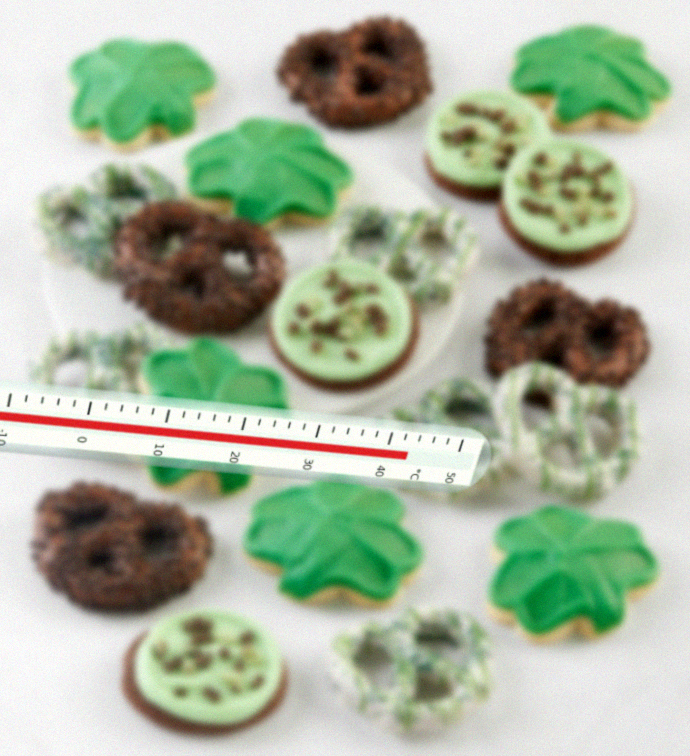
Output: 43 °C
